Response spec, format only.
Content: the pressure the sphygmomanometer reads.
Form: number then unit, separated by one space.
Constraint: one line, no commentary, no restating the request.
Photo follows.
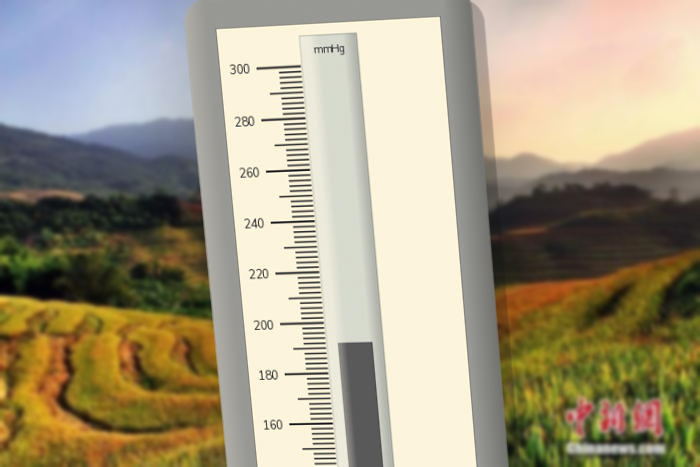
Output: 192 mmHg
